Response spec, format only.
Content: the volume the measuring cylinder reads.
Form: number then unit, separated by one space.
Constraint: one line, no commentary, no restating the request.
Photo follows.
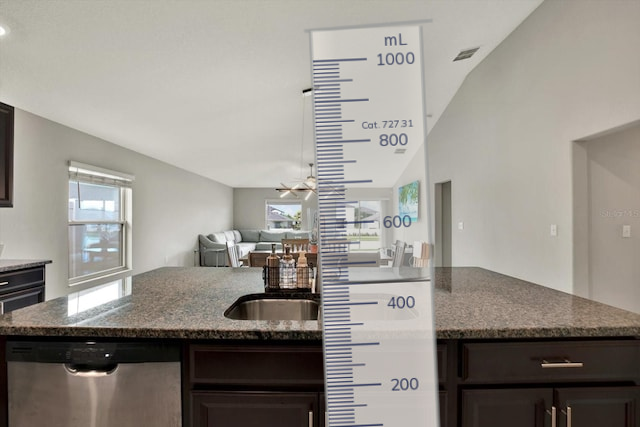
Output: 450 mL
